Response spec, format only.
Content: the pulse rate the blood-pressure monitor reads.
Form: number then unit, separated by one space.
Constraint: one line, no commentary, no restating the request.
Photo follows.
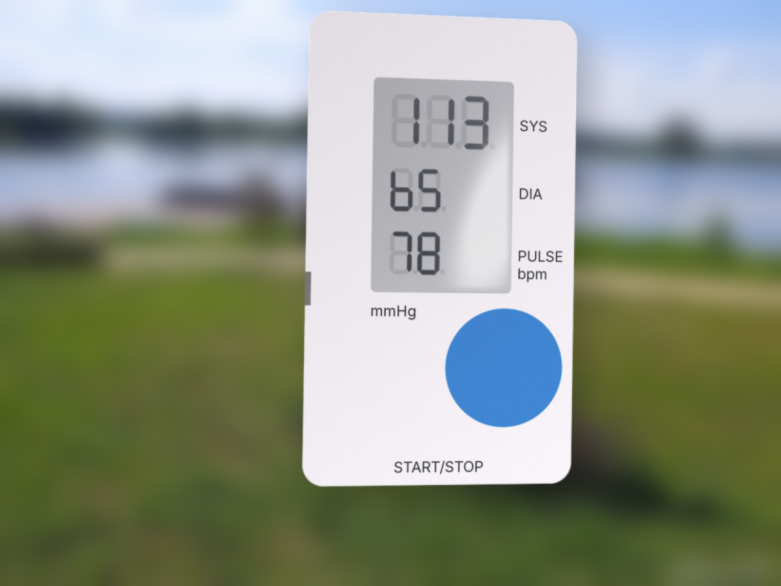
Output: 78 bpm
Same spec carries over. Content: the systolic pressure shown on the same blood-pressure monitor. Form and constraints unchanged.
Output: 113 mmHg
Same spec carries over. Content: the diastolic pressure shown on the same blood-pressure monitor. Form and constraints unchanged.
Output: 65 mmHg
